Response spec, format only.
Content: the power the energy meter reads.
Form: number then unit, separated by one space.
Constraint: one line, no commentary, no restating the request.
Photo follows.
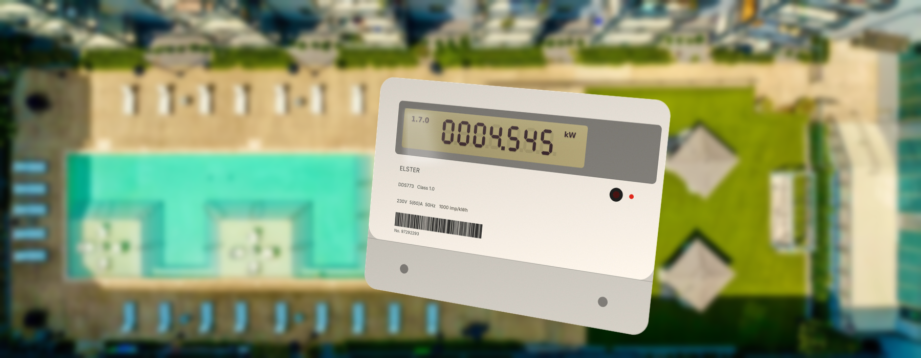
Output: 4.545 kW
